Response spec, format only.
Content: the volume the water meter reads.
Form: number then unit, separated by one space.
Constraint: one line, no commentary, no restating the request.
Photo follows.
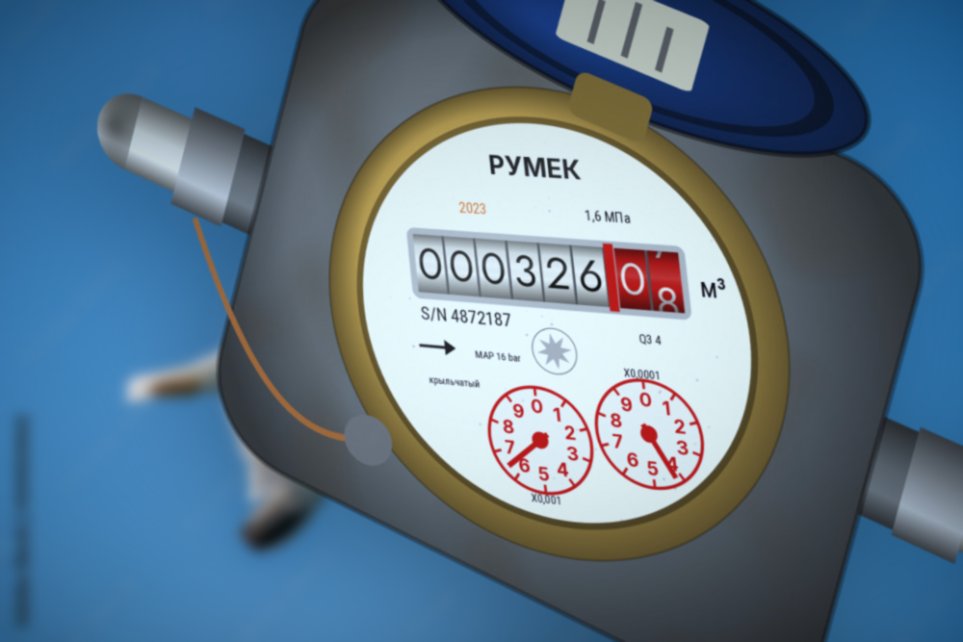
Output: 326.0764 m³
